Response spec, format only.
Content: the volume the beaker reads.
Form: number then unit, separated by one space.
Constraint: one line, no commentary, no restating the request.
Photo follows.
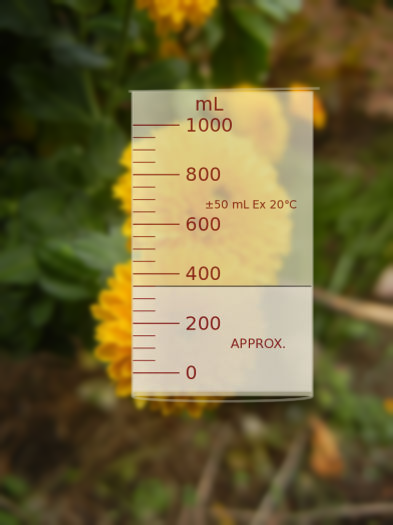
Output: 350 mL
